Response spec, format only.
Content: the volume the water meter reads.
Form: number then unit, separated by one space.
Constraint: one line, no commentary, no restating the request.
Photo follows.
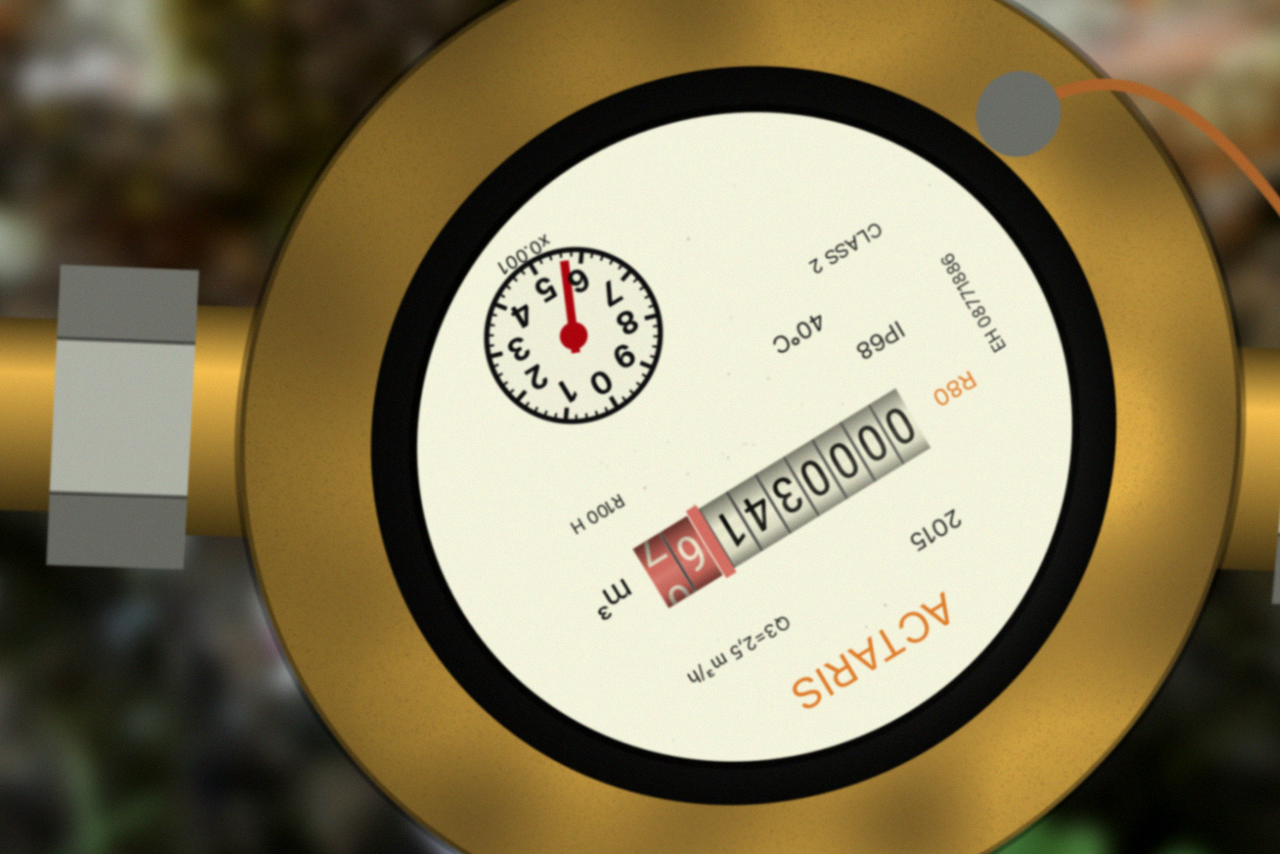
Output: 341.665 m³
